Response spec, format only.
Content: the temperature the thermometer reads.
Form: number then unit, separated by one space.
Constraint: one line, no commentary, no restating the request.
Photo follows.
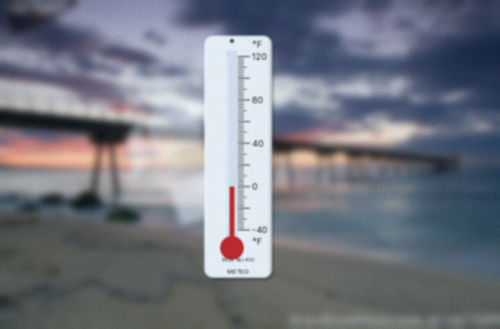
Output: 0 °F
